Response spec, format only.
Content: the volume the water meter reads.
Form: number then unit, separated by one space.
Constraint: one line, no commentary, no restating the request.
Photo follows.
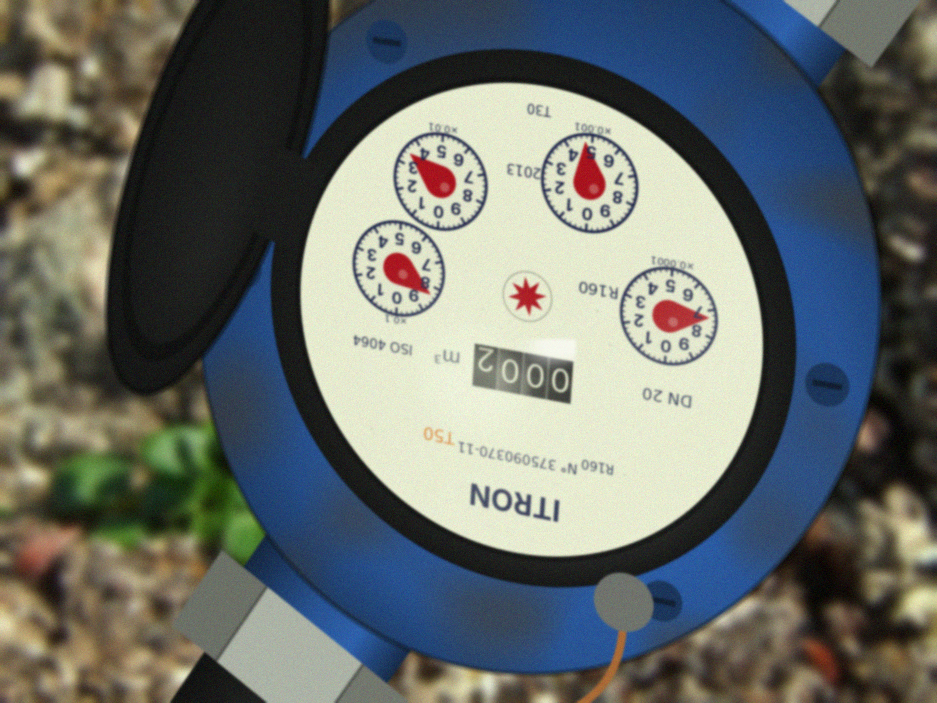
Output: 1.8347 m³
